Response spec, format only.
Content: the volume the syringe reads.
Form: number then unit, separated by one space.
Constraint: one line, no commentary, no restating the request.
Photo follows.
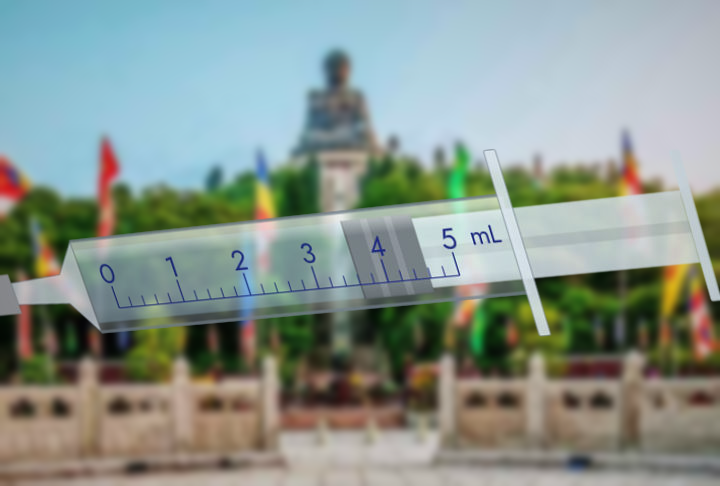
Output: 3.6 mL
